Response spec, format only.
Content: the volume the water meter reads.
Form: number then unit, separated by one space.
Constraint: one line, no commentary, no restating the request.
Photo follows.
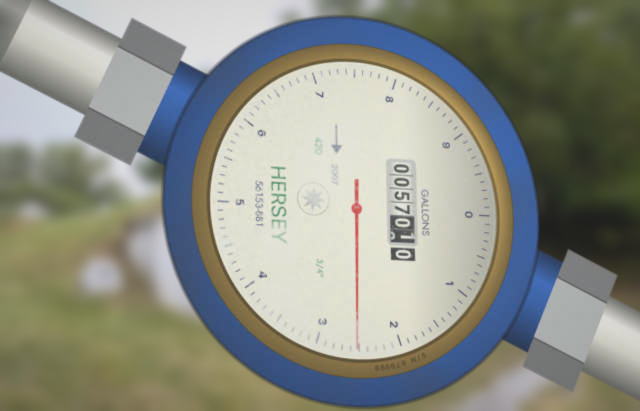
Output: 57012.5 gal
